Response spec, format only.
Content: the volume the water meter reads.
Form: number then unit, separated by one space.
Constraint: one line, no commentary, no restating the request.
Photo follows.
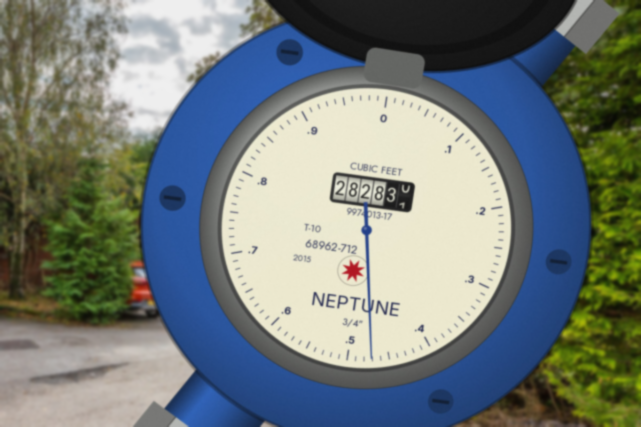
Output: 282830.47 ft³
